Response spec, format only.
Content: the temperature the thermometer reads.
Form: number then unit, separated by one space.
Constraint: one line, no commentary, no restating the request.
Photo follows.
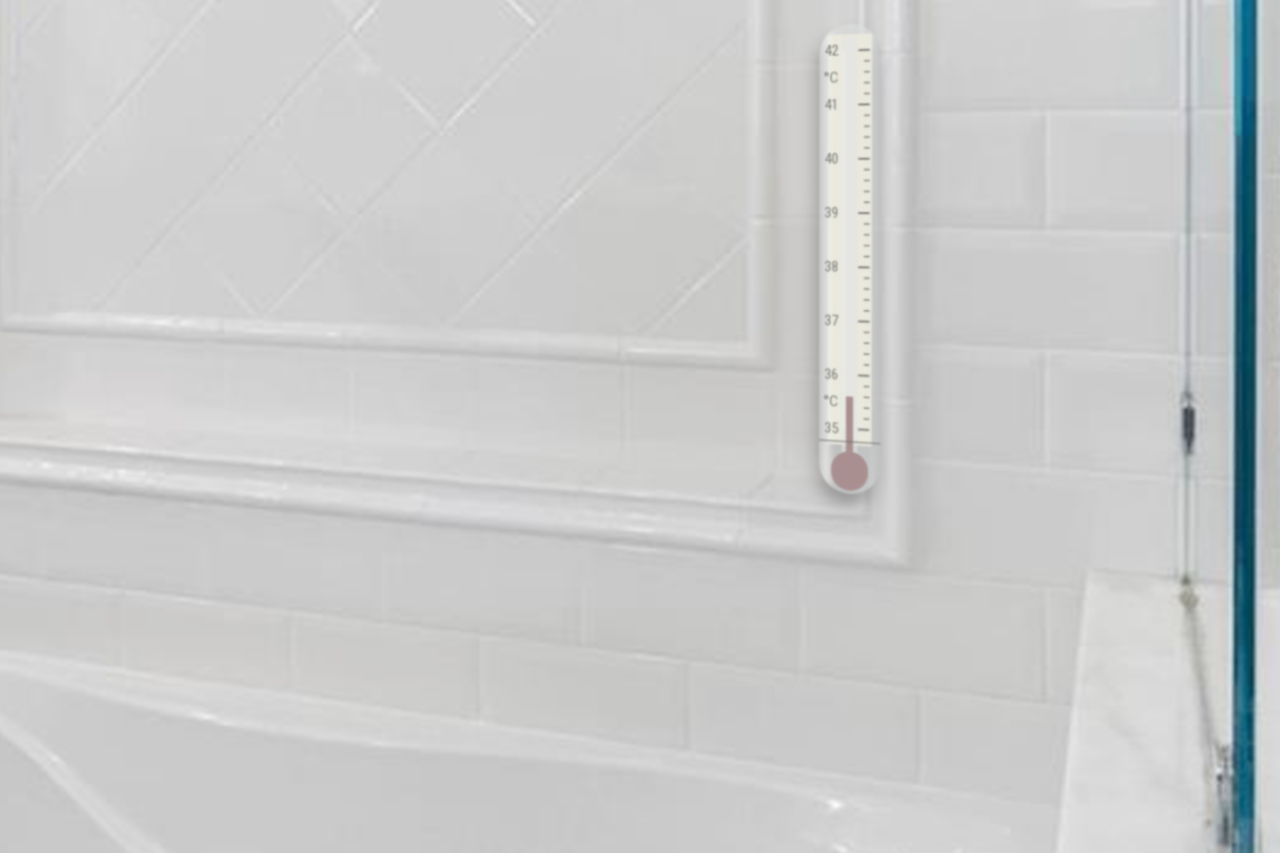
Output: 35.6 °C
